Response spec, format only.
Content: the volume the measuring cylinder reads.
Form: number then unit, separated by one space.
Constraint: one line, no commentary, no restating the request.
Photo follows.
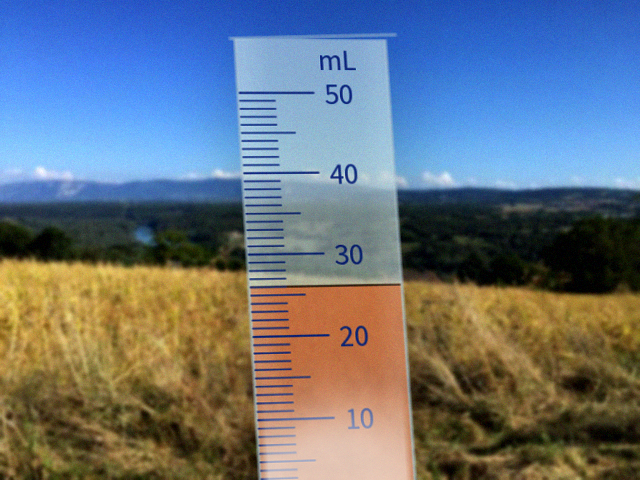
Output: 26 mL
